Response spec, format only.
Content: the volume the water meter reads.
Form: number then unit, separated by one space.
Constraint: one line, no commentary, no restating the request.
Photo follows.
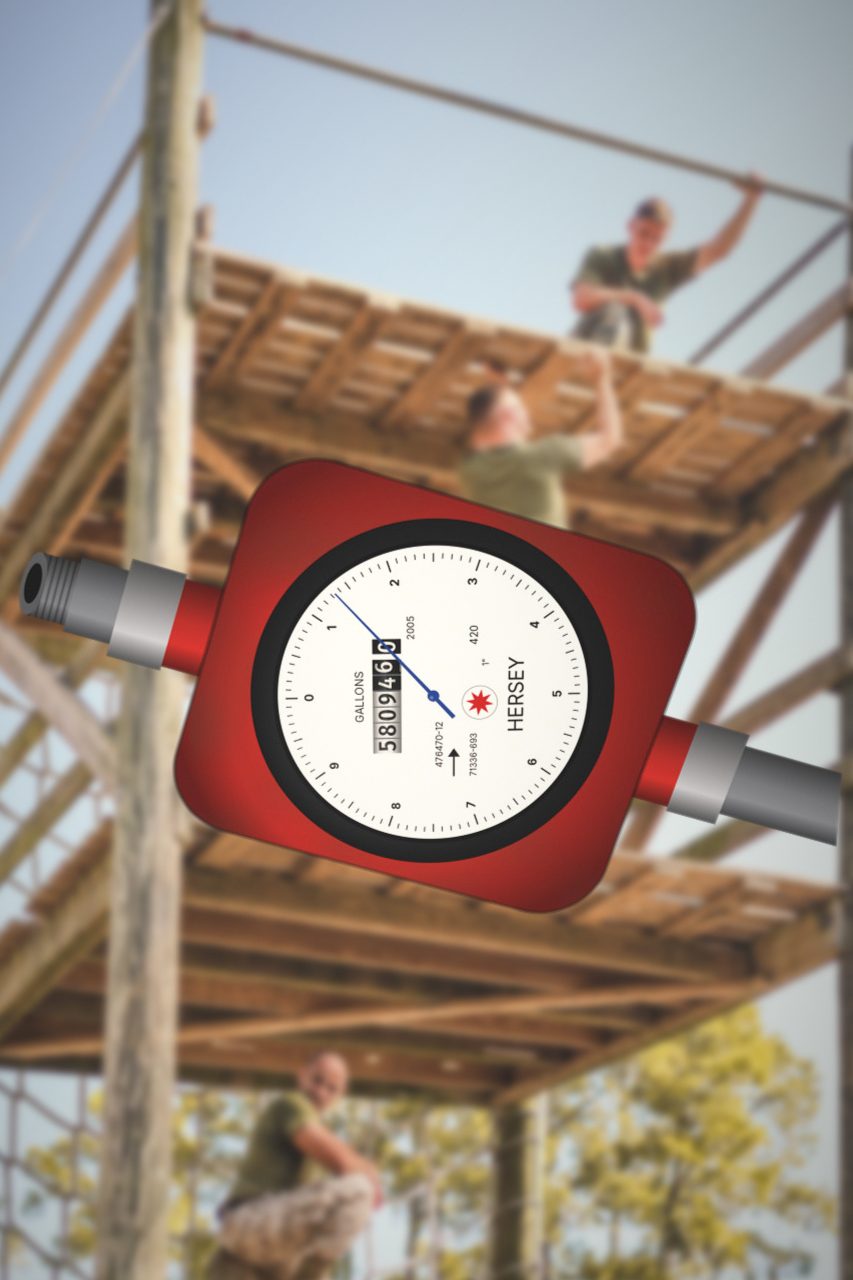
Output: 5809461.3 gal
